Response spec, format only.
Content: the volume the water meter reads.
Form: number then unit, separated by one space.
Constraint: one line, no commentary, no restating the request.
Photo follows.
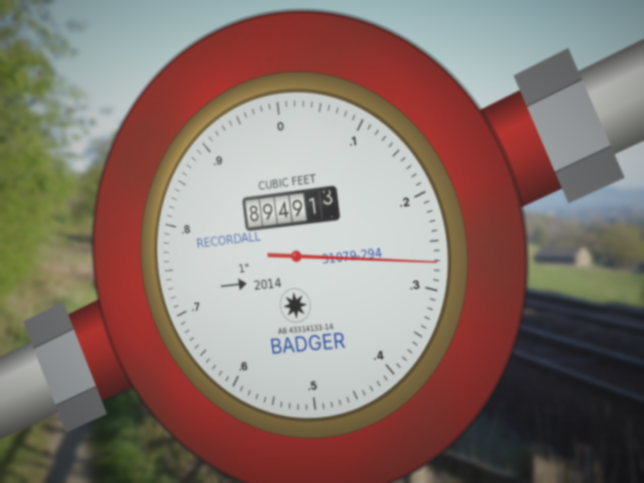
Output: 894913.27 ft³
